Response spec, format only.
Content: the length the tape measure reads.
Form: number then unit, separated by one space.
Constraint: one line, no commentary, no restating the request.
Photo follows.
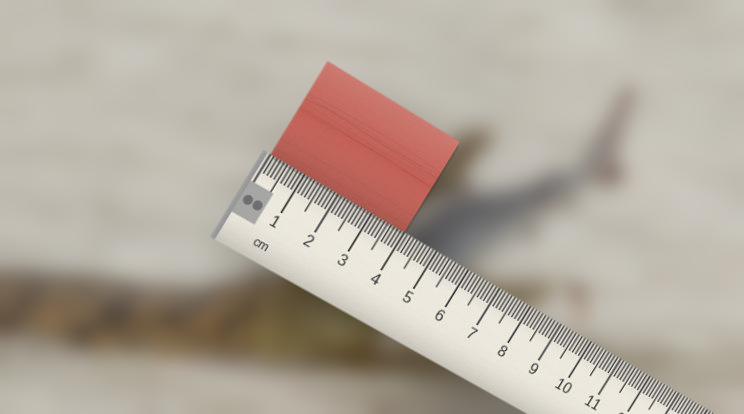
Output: 4 cm
